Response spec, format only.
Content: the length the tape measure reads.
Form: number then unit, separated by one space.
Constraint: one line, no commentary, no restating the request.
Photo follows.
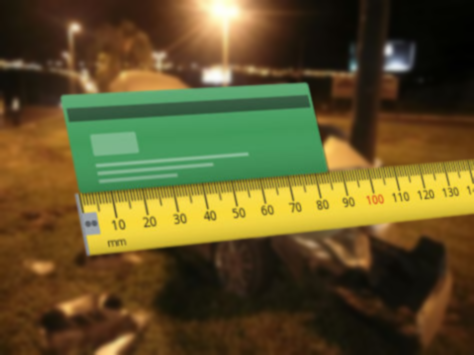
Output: 85 mm
